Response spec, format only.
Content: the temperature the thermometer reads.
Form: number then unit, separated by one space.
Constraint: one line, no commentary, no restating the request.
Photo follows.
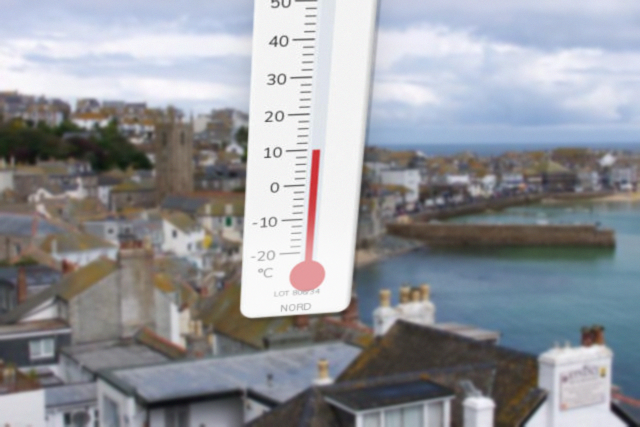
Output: 10 °C
